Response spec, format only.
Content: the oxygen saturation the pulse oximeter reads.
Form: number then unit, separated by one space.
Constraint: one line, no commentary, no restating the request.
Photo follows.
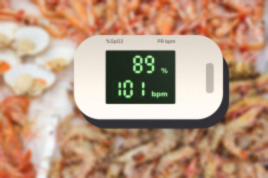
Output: 89 %
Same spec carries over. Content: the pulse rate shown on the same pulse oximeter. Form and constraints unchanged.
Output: 101 bpm
